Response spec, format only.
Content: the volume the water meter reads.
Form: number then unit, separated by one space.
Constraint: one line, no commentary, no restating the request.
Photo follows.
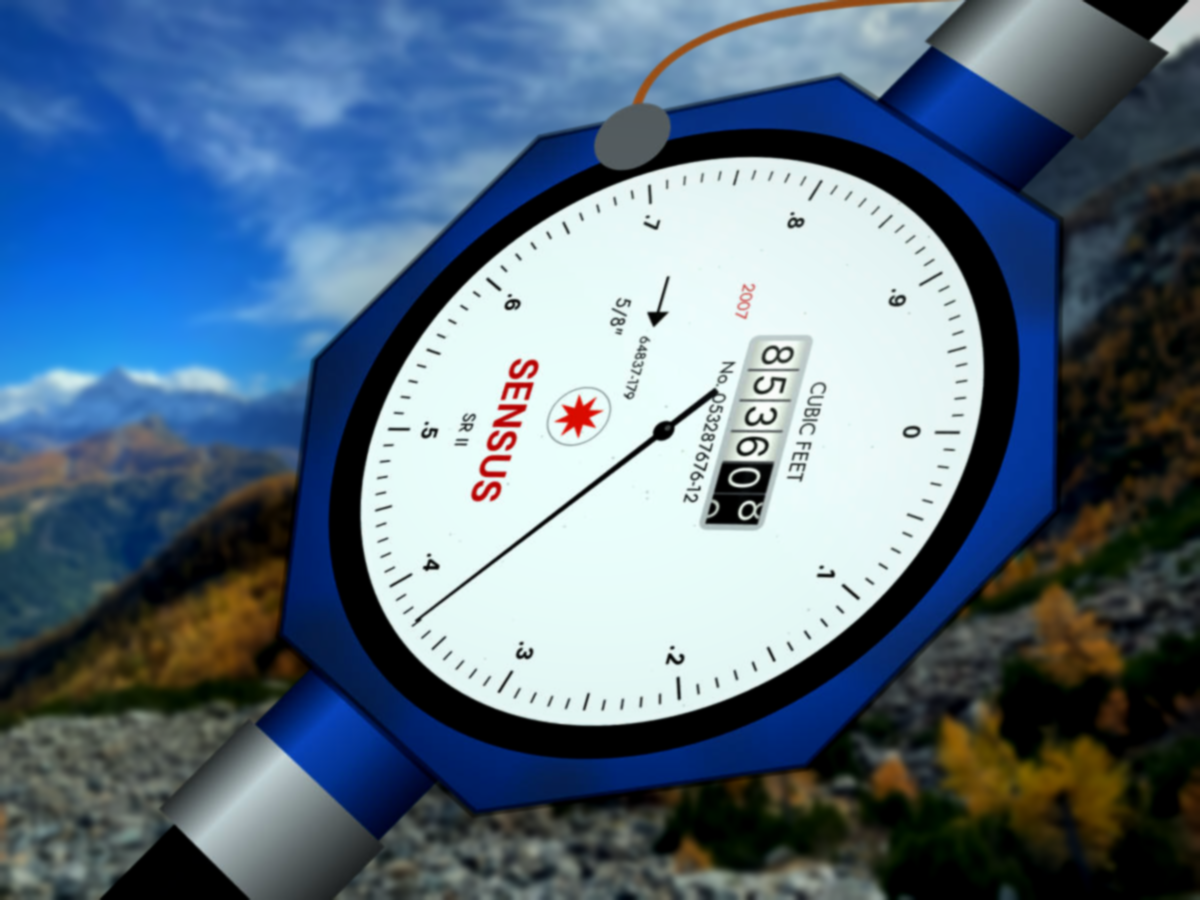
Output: 853608.37 ft³
